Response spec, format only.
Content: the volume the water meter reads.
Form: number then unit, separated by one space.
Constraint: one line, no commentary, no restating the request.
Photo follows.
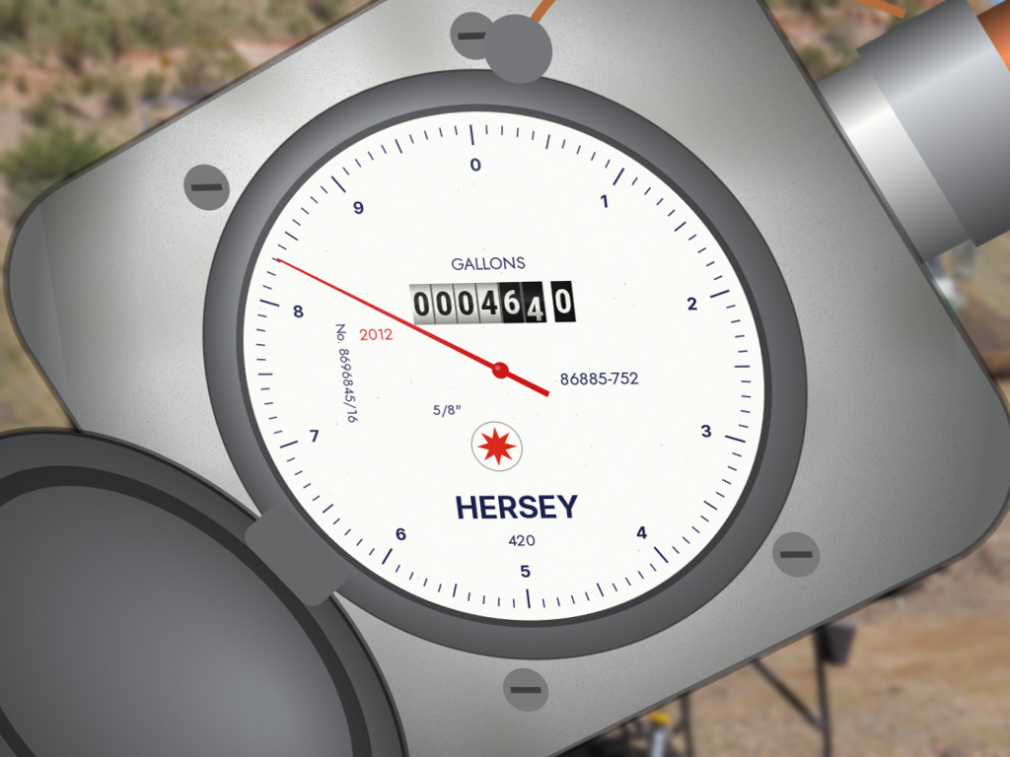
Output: 4638.3 gal
